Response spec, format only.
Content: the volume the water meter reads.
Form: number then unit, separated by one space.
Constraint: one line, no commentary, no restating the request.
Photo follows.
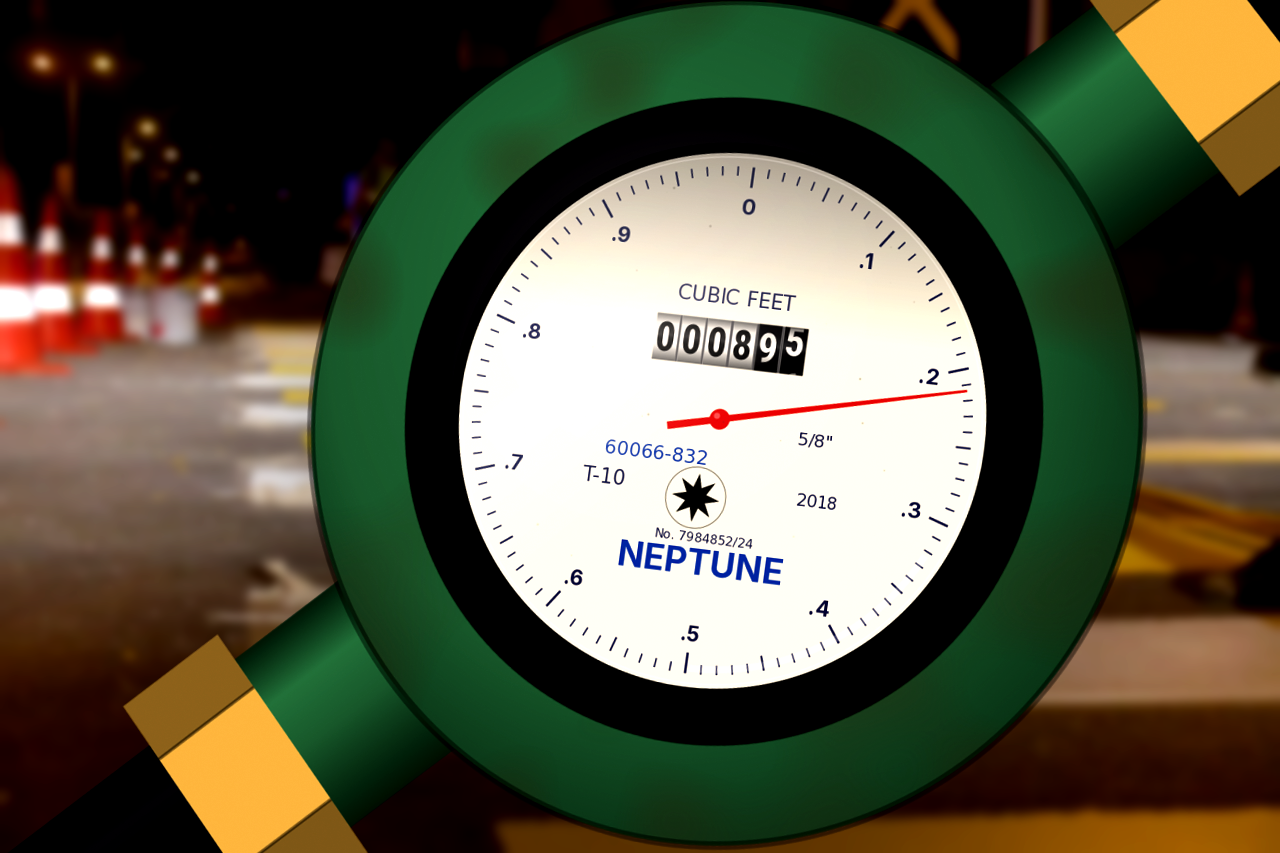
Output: 895.21 ft³
